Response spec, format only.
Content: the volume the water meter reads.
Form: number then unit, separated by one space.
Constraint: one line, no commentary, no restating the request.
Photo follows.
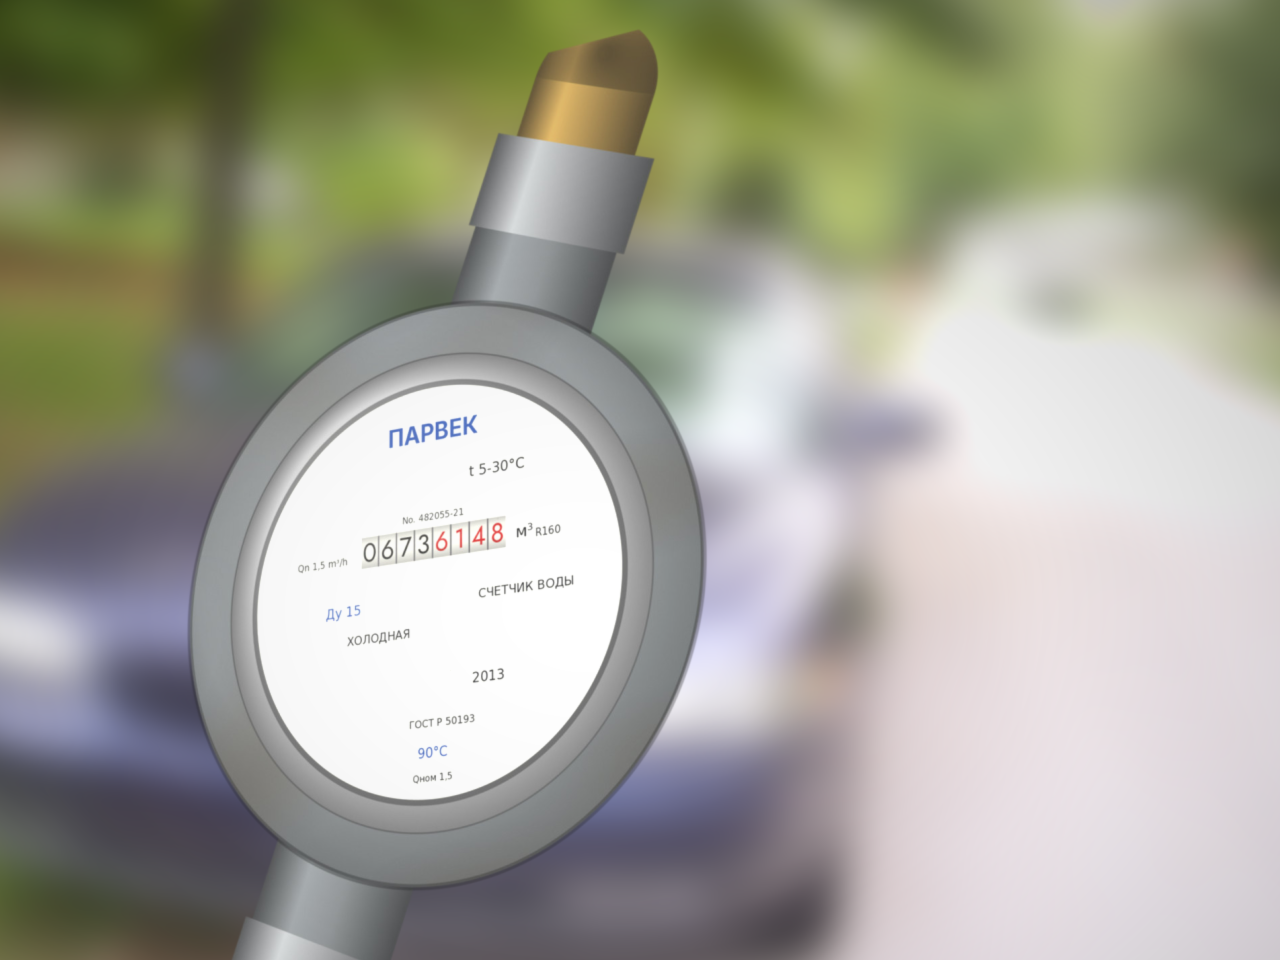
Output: 673.6148 m³
